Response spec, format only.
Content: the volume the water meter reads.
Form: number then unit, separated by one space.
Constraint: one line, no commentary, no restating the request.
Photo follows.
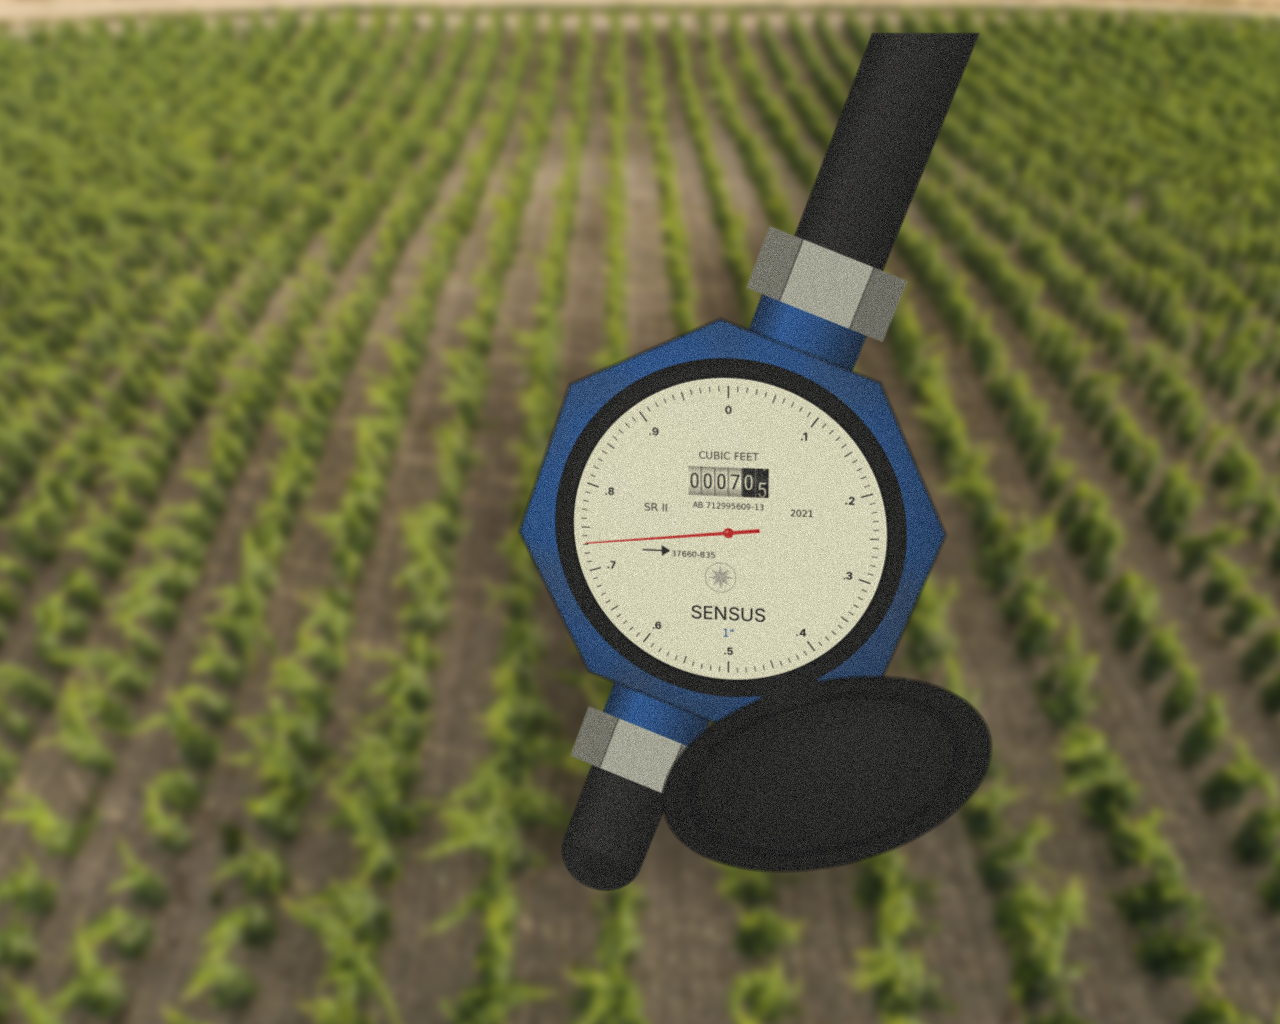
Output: 704.73 ft³
